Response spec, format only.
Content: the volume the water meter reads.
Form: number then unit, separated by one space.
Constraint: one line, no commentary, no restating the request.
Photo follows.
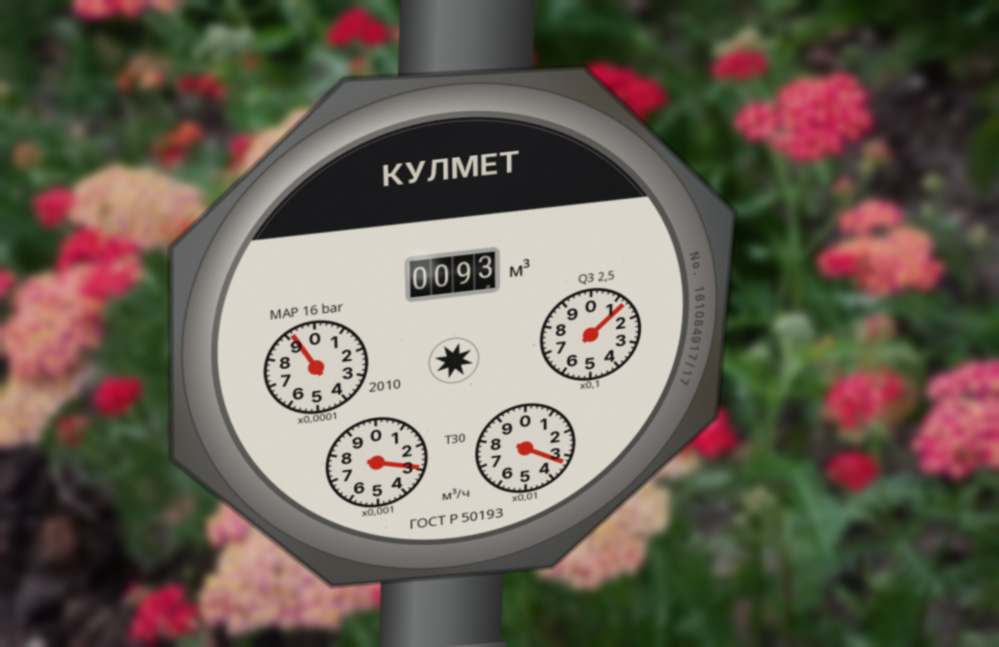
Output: 93.1329 m³
